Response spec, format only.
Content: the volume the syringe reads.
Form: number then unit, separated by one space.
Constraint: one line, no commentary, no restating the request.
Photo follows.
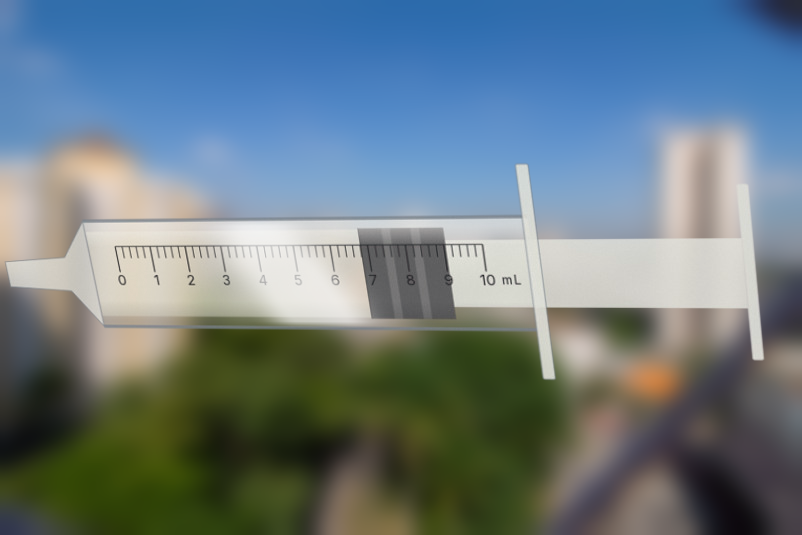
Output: 6.8 mL
